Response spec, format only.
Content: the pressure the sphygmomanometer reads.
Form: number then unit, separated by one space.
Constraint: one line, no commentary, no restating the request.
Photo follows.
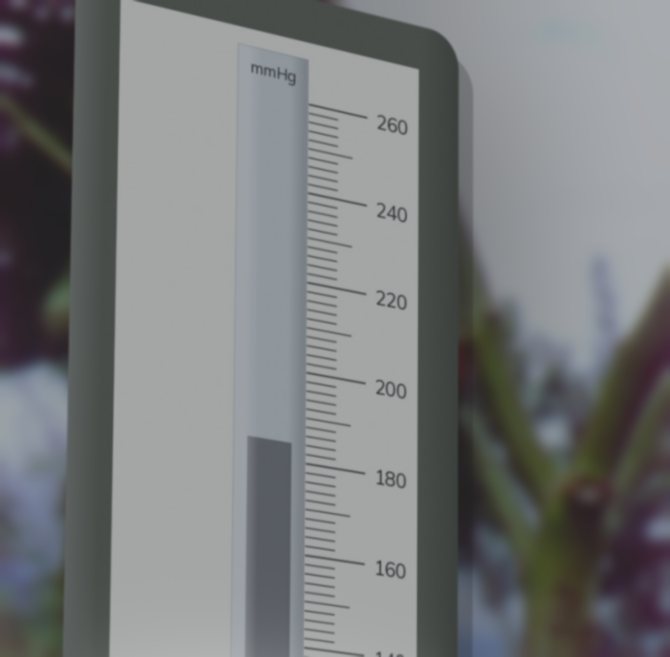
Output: 184 mmHg
